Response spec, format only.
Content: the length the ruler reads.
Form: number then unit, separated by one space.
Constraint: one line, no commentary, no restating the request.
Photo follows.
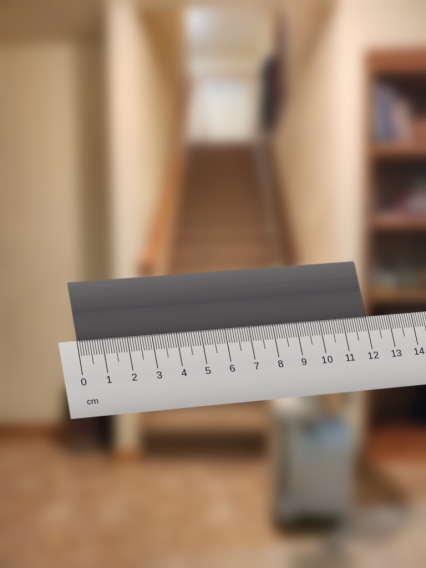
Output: 12 cm
